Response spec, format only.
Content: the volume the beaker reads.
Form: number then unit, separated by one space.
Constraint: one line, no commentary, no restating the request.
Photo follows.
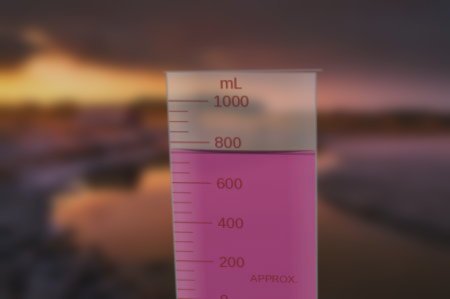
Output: 750 mL
